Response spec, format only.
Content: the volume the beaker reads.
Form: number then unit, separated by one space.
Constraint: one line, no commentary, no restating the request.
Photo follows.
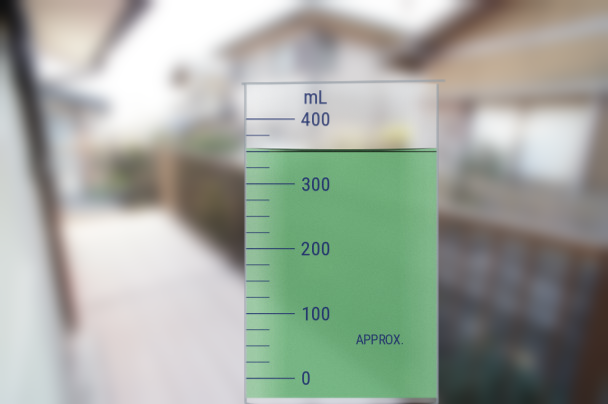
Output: 350 mL
